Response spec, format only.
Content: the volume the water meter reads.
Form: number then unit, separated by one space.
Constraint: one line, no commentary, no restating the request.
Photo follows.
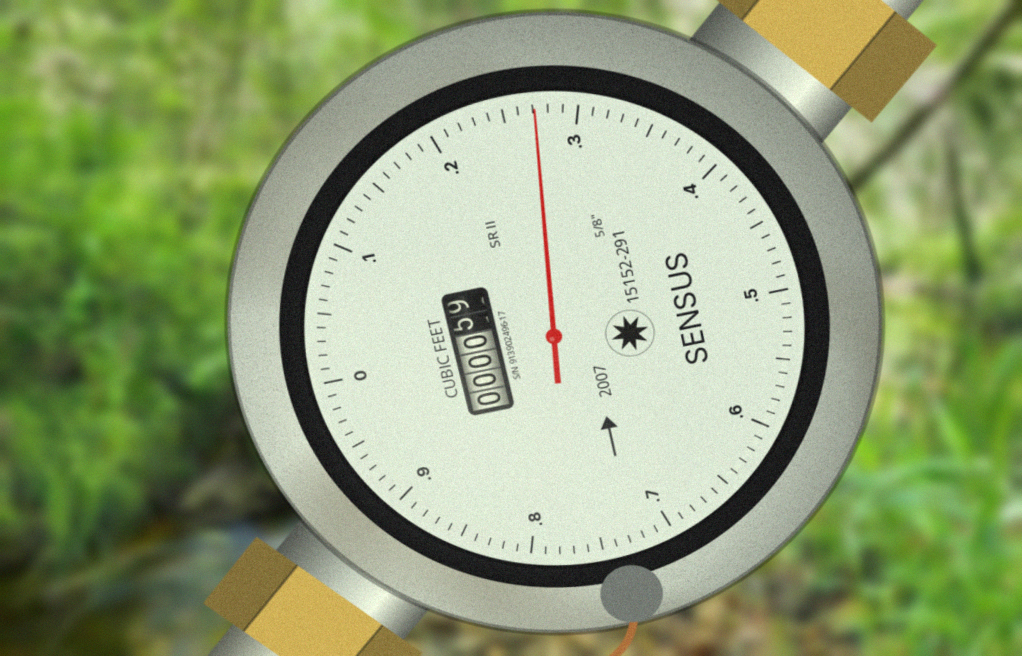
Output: 59.27 ft³
